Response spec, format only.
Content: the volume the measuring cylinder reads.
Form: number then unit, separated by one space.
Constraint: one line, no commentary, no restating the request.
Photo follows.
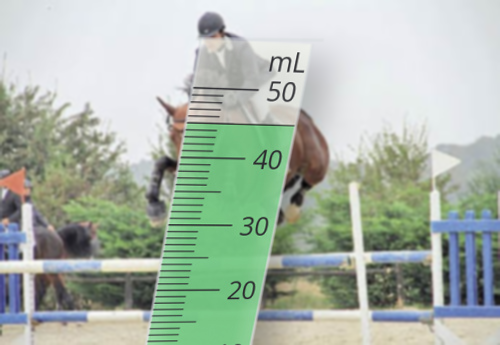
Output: 45 mL
